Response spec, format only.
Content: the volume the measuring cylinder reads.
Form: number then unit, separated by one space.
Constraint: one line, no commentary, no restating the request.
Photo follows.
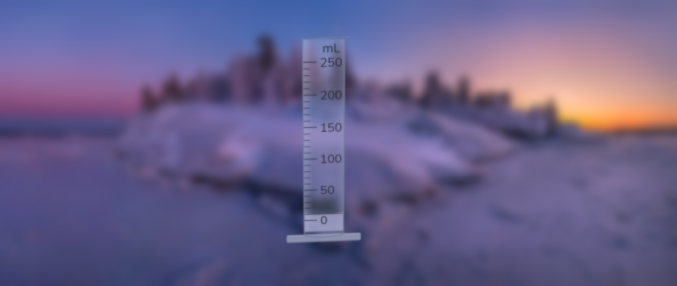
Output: 10 mL
